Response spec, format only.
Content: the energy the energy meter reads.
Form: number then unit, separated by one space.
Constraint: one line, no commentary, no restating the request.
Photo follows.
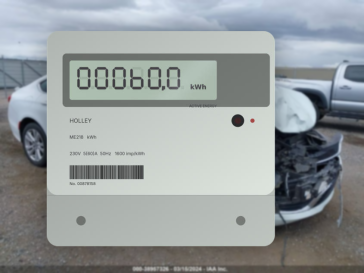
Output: 60.0 kWh
